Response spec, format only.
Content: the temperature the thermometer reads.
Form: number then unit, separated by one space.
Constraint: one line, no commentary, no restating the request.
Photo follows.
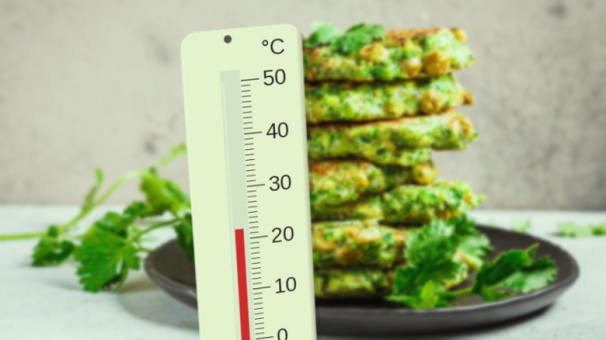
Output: 22 °C
